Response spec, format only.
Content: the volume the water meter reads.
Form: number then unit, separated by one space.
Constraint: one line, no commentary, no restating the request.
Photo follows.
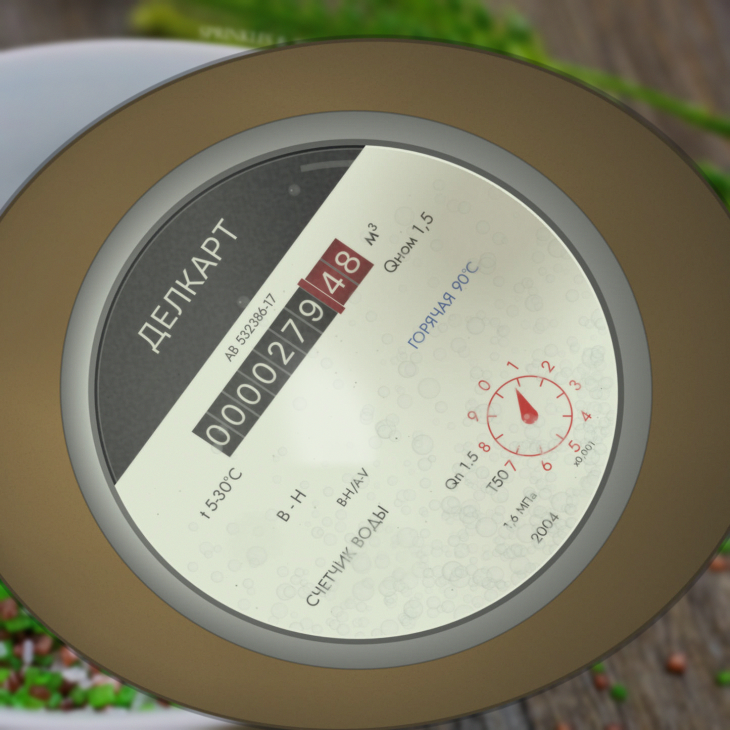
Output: 279.480 m³
